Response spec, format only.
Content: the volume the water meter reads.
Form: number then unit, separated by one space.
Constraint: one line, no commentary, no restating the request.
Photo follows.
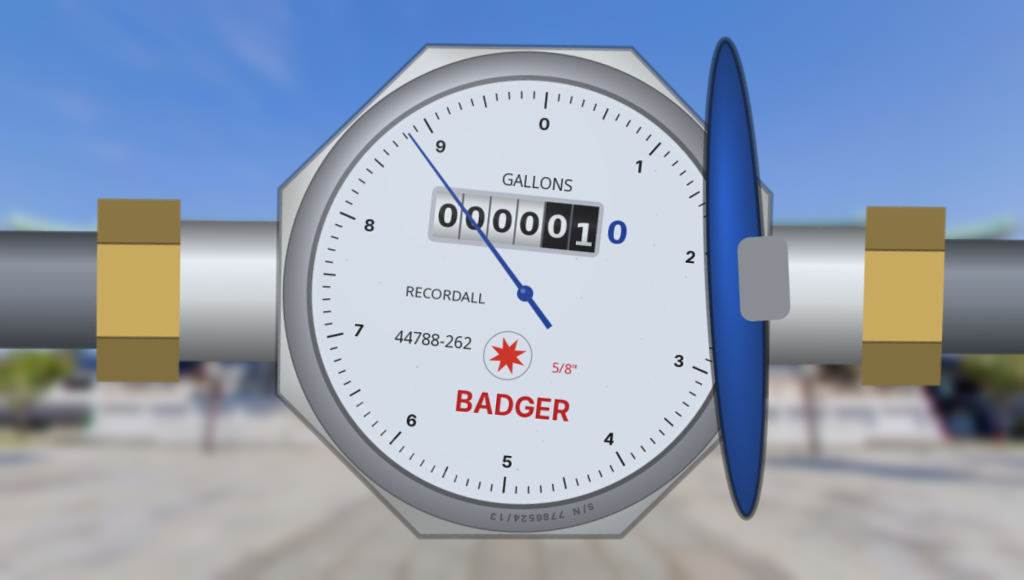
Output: 8.8 gal
